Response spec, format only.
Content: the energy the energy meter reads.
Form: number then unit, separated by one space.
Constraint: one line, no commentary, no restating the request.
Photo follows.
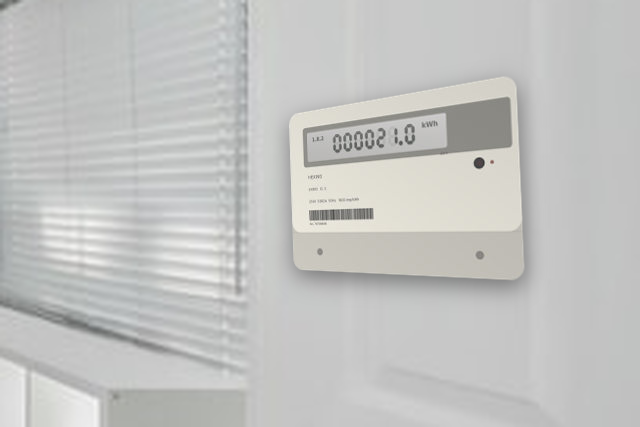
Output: 21.0 kWh
